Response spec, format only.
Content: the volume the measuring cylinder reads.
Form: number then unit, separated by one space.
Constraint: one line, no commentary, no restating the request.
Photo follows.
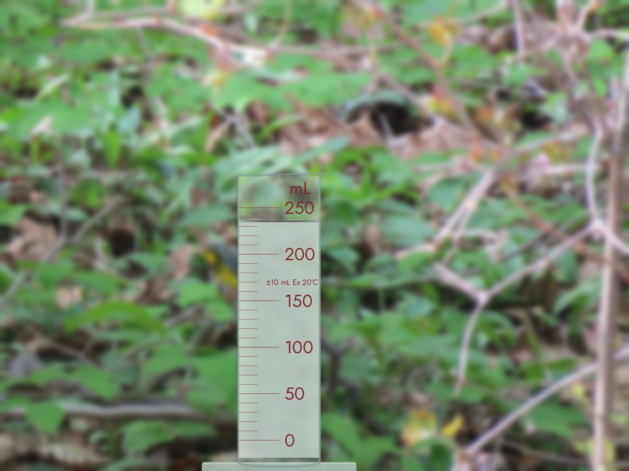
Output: 235 mL
